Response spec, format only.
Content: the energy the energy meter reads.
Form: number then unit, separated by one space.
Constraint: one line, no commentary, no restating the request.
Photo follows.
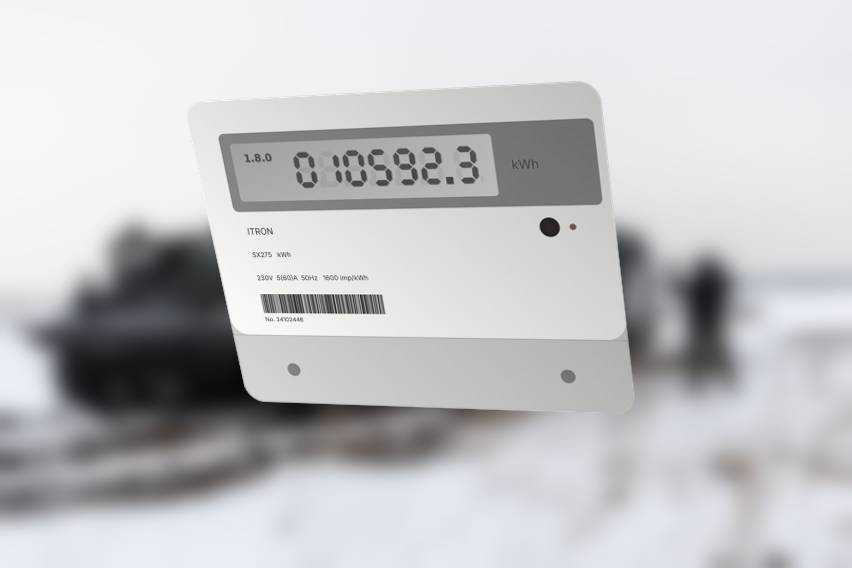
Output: 10592.3 kWh
